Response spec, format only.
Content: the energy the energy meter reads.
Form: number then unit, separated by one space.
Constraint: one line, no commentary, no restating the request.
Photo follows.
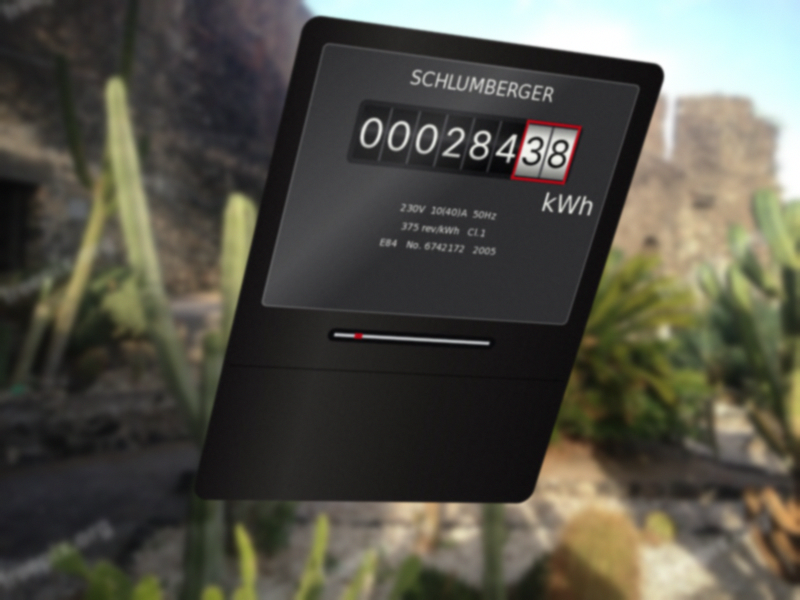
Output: 284.38 kWh
